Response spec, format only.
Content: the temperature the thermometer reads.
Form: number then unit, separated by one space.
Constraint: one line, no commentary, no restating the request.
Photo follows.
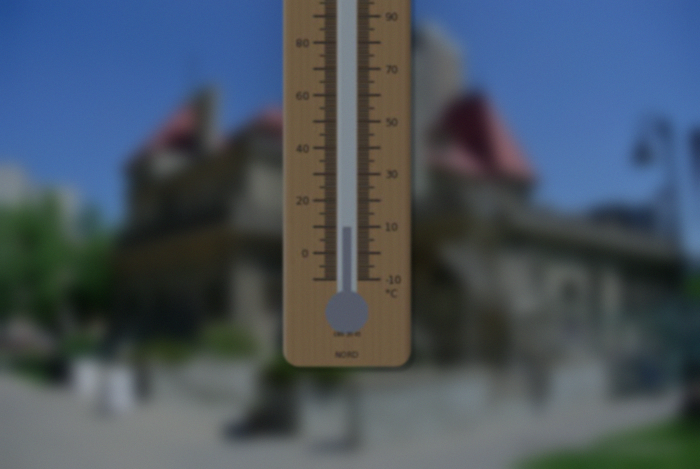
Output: 10 °C
